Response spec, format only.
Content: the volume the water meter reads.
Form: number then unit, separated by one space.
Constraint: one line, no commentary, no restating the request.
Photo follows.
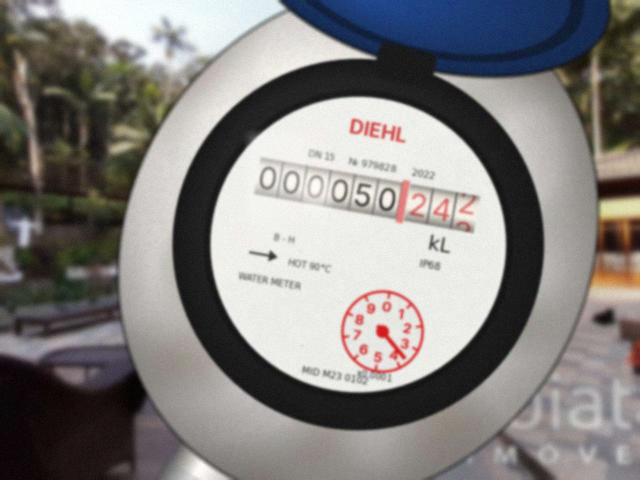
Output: 50.2423 kL
